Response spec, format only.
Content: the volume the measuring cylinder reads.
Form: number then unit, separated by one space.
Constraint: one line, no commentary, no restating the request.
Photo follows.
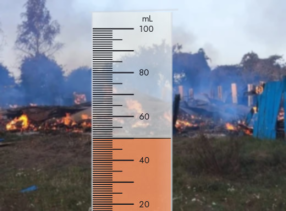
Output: 50 mL
